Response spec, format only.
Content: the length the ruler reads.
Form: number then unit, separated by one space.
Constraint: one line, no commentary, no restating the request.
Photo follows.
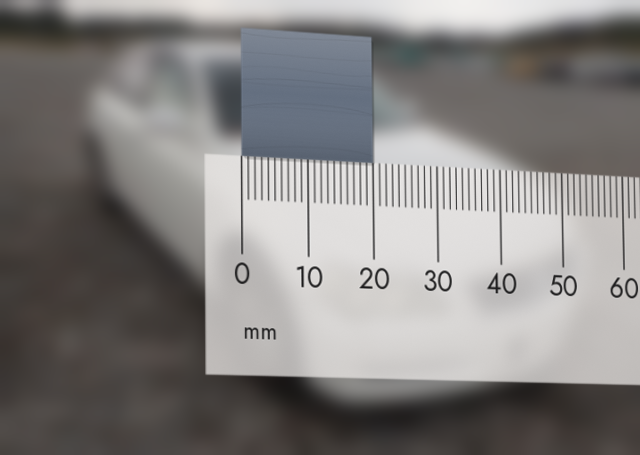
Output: 20 mm
